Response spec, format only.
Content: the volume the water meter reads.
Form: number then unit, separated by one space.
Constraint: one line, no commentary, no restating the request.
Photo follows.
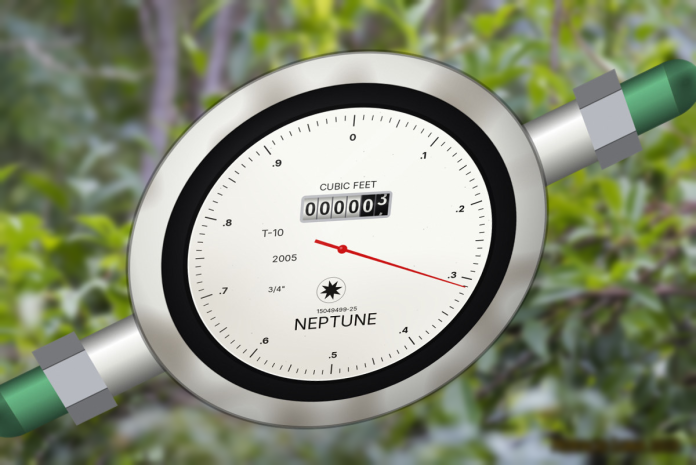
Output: 3.31 ft³
